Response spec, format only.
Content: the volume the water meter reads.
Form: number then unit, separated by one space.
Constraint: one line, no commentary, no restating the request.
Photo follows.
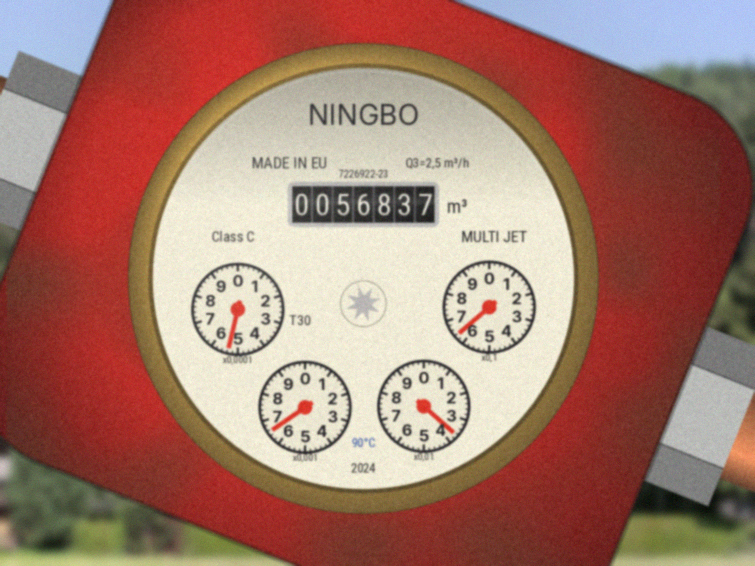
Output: 56837.6365 m³
